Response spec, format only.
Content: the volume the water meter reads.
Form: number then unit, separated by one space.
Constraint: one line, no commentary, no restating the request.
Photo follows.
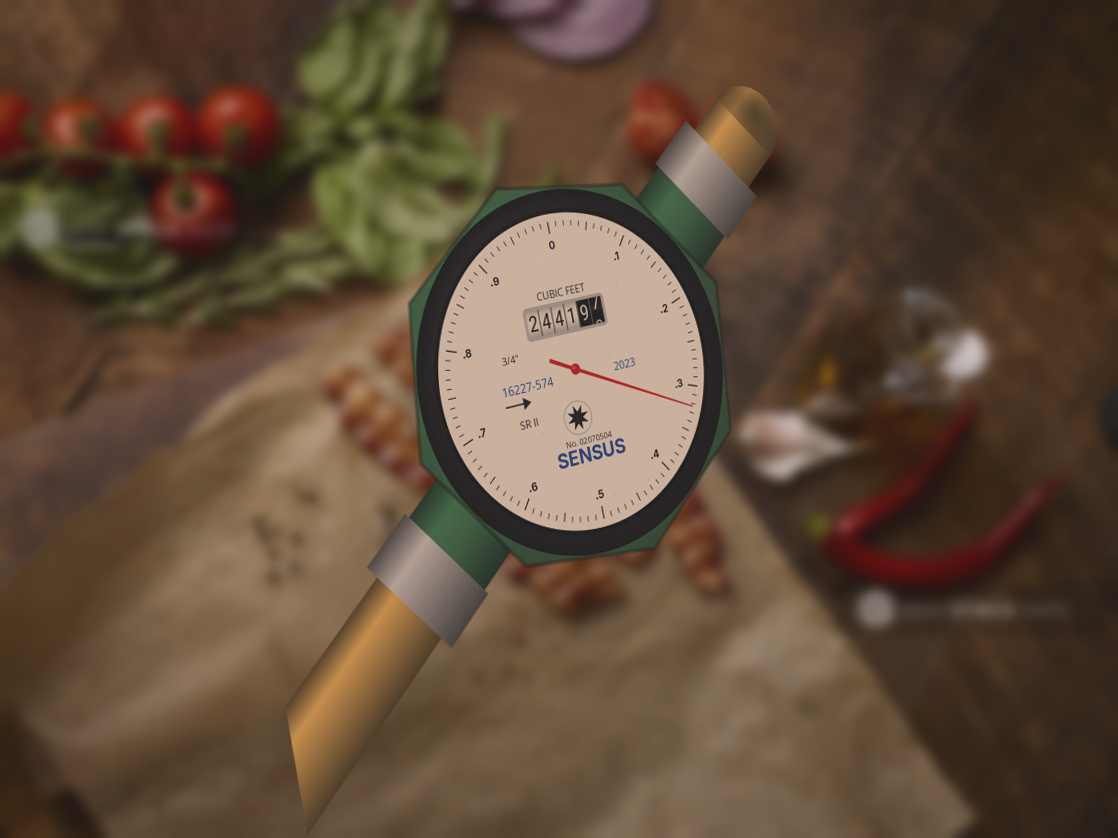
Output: 244197.32 ft³
